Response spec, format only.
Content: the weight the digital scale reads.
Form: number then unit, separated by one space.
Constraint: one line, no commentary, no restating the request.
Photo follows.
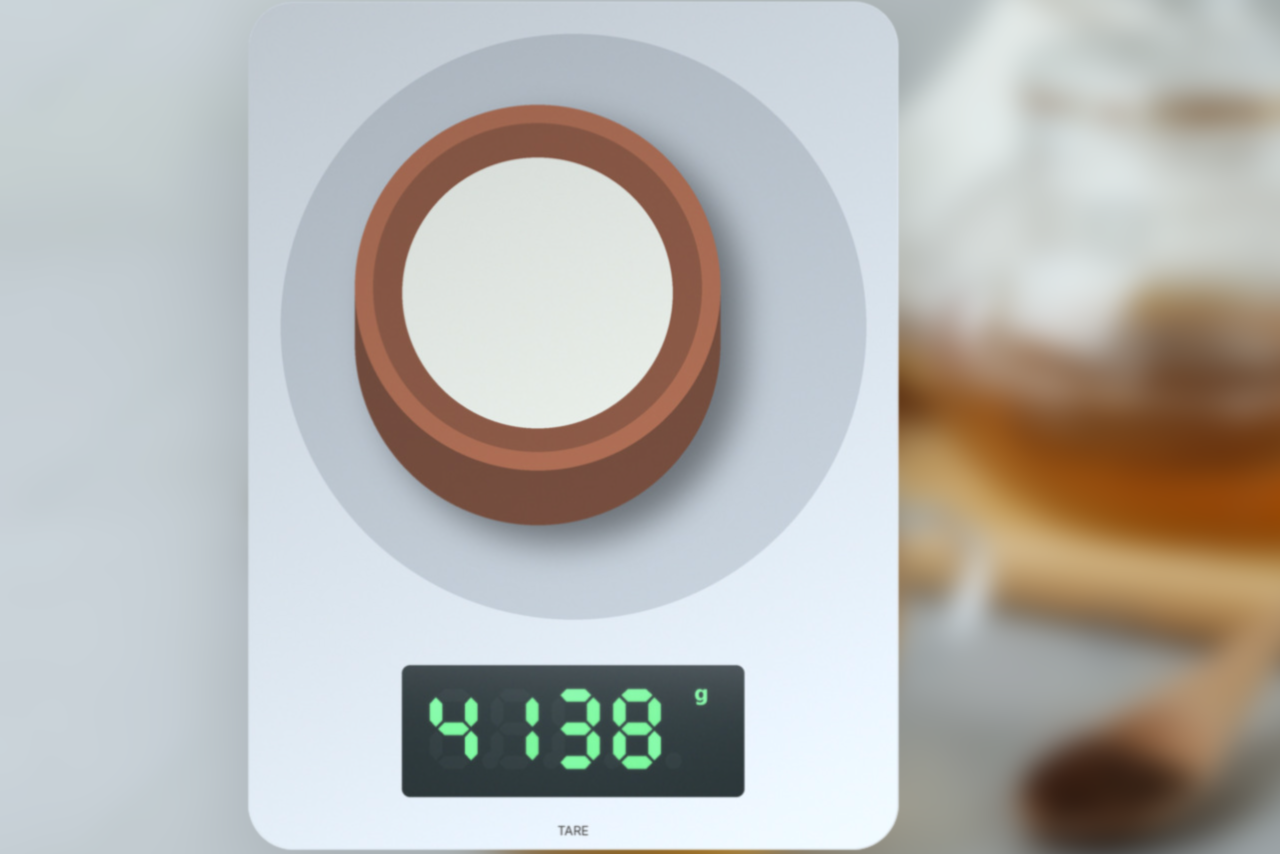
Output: 4138 g
